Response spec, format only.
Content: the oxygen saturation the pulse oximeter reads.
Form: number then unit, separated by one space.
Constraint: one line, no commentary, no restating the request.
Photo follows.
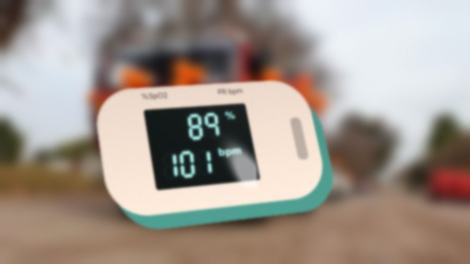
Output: 89 %
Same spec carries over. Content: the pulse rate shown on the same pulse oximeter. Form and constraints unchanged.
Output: 101 bpm
